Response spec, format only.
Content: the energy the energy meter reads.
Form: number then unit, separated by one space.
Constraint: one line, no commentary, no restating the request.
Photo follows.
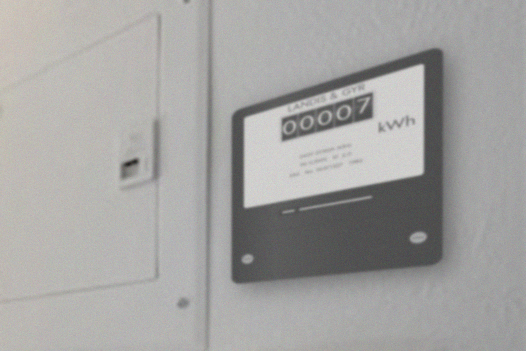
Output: 7 kWh
